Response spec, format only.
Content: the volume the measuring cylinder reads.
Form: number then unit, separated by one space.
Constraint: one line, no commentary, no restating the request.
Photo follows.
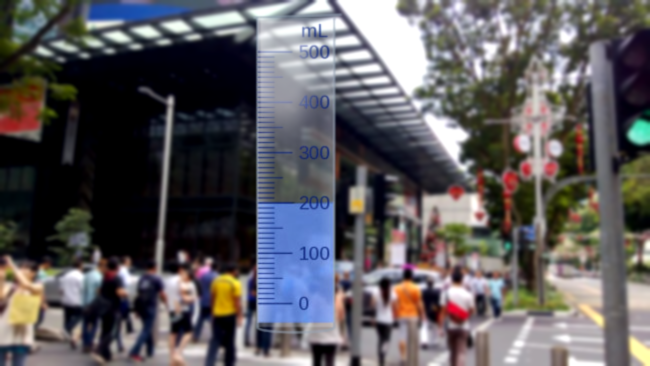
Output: 200 mL
